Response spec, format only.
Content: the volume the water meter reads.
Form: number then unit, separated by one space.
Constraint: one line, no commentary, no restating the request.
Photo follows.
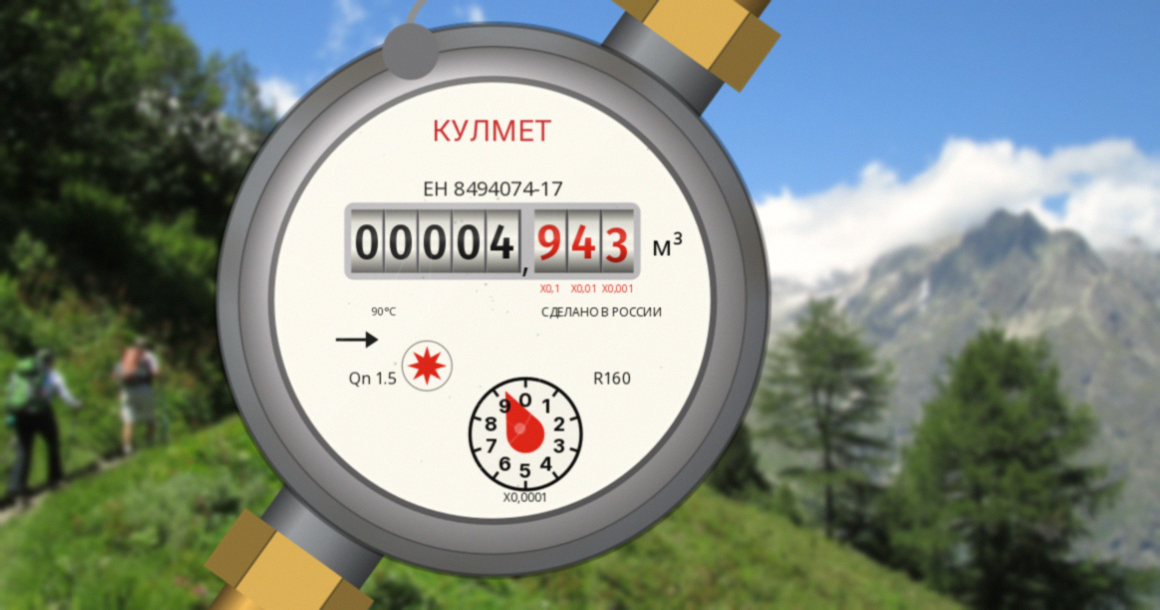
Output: 4.9429 m³
